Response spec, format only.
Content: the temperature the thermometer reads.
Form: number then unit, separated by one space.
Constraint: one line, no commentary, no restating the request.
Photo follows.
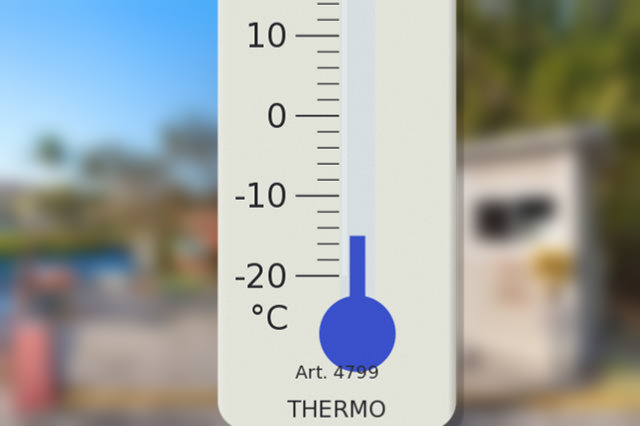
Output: -15 °C
